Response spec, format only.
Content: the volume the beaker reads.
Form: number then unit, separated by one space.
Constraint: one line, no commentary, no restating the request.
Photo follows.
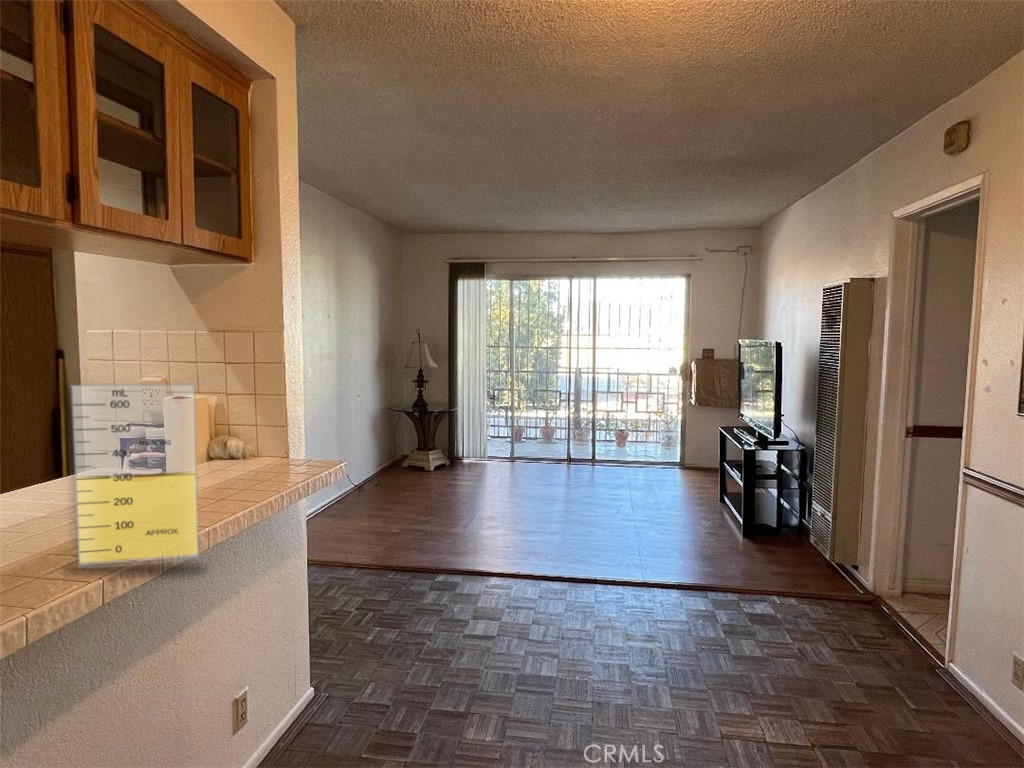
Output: 300 mL
